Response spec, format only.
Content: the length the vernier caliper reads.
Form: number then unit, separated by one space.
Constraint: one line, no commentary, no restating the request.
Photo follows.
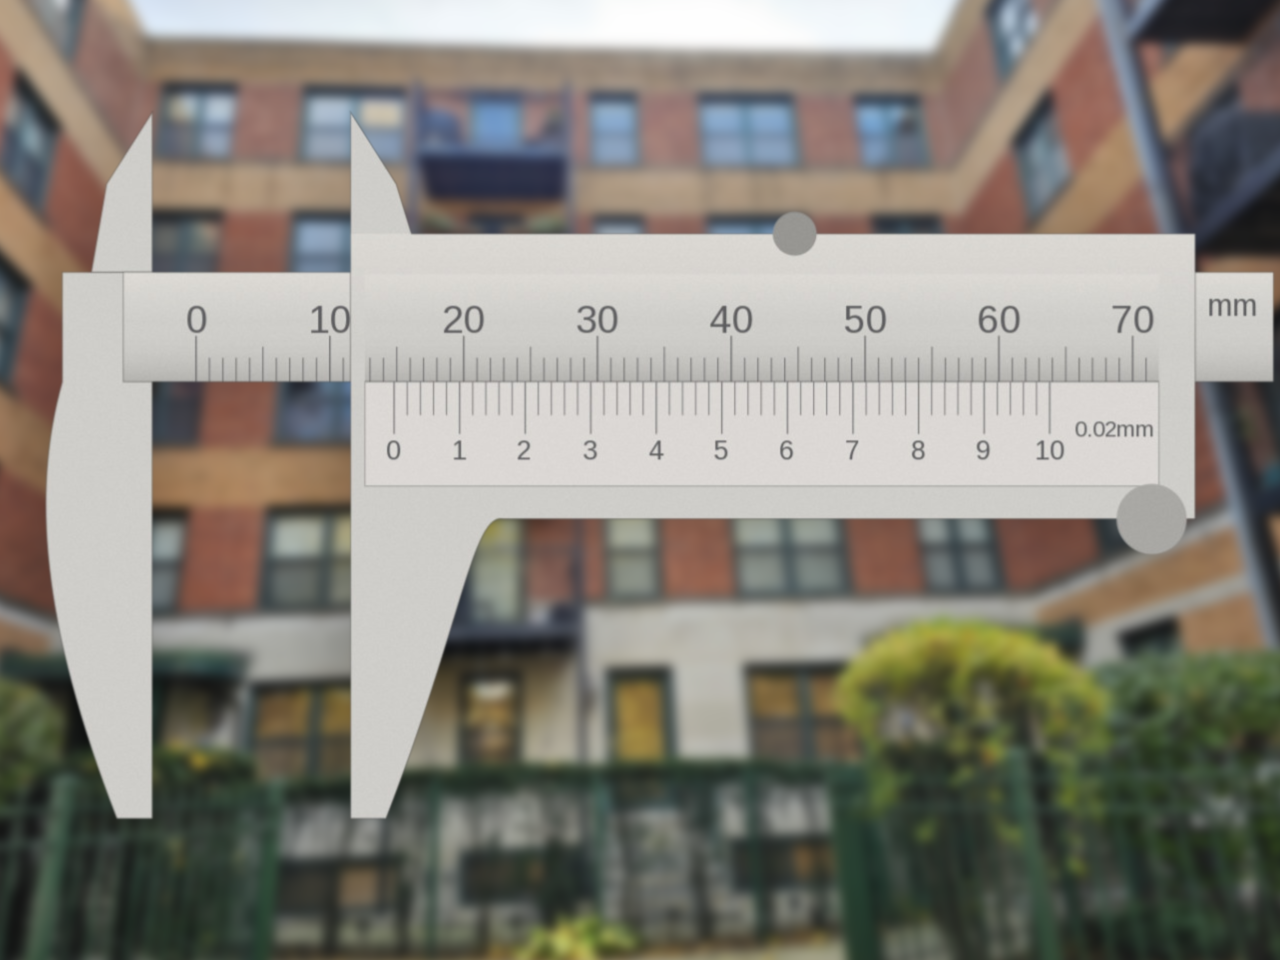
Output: 14.8 mm
